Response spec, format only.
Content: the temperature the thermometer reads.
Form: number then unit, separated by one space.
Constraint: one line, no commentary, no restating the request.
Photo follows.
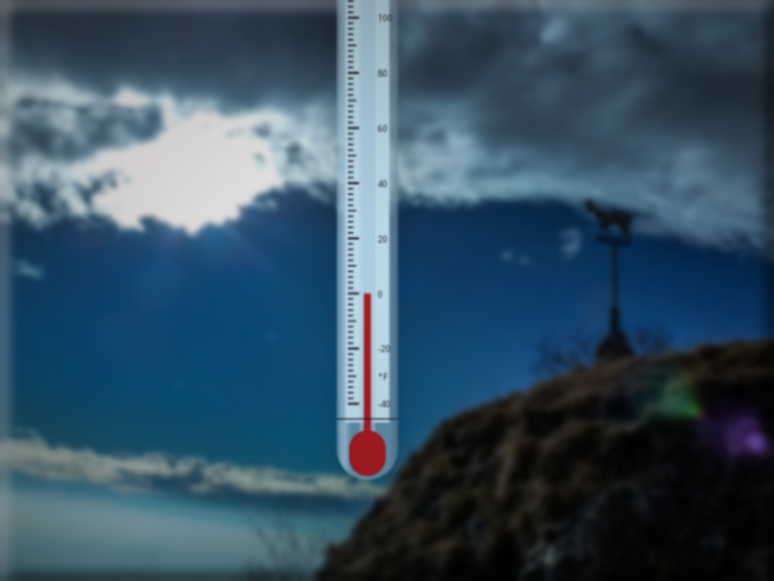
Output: 0 °F
